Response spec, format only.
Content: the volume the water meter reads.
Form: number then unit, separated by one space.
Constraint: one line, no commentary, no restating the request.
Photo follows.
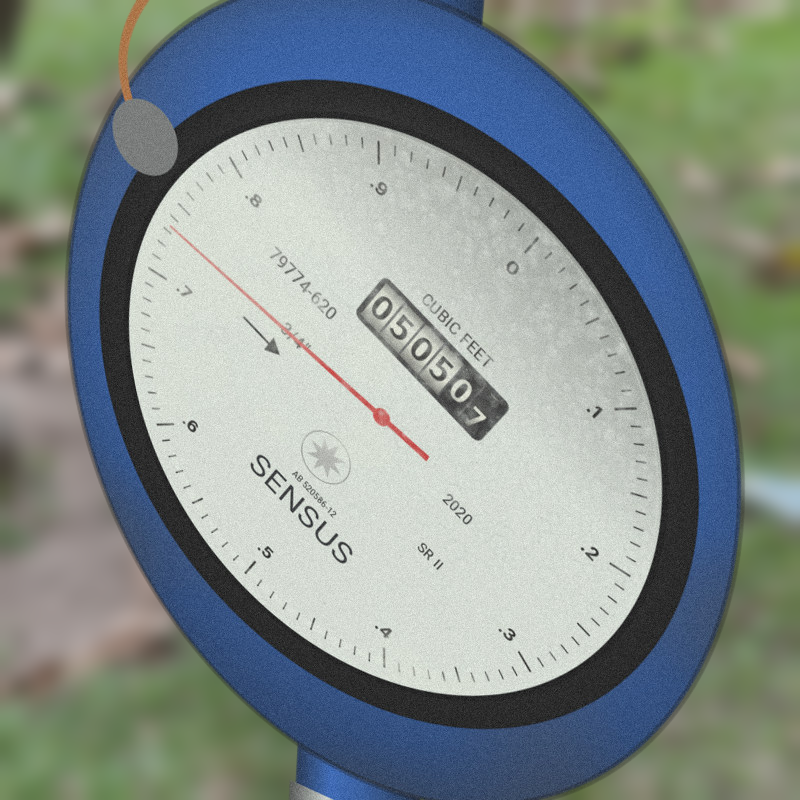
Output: 50506.73 ft³
